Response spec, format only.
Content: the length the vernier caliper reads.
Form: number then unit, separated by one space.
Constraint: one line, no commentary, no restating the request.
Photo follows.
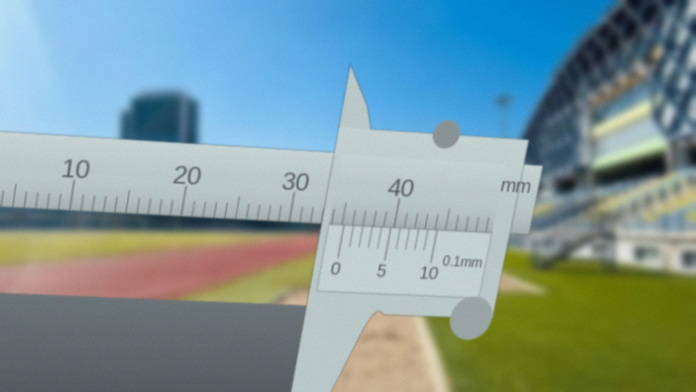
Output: 35.2 mm
